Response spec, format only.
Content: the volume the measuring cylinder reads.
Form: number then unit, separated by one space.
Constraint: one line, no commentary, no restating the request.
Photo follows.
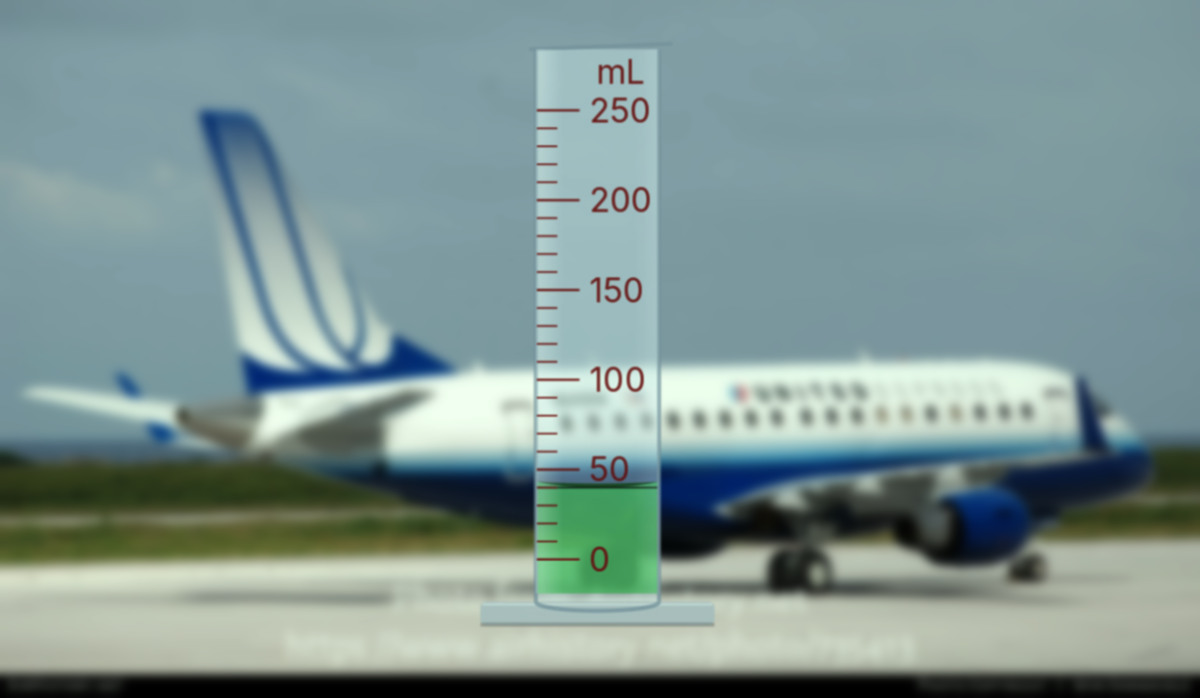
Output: 40 mL
